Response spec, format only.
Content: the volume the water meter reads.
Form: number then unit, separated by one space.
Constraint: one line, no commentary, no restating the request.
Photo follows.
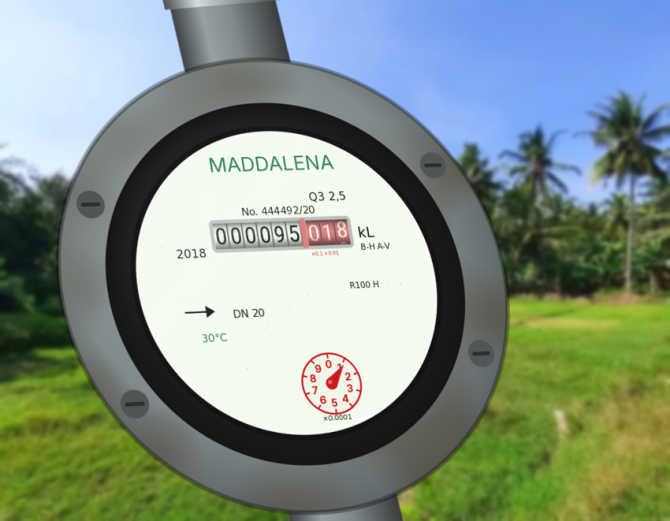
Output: 95.0181 kL
